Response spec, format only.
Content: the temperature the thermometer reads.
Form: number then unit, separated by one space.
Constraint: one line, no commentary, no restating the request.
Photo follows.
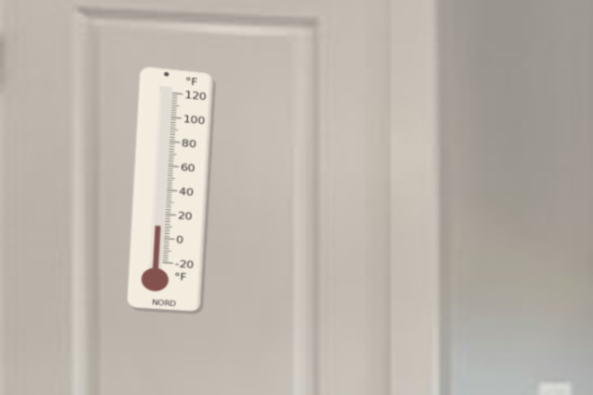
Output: 10 °F
